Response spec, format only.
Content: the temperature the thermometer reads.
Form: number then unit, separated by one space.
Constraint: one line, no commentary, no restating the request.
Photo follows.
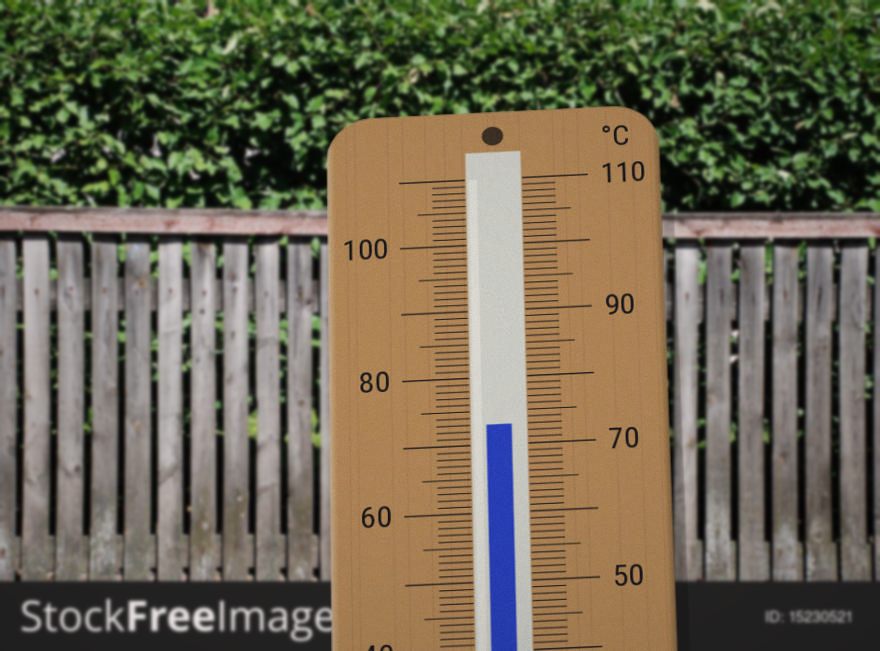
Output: 73 °C
